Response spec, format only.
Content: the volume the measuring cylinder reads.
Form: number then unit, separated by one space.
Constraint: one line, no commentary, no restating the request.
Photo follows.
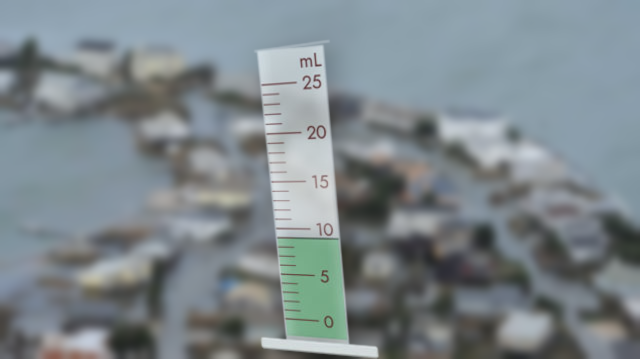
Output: 9 mL
